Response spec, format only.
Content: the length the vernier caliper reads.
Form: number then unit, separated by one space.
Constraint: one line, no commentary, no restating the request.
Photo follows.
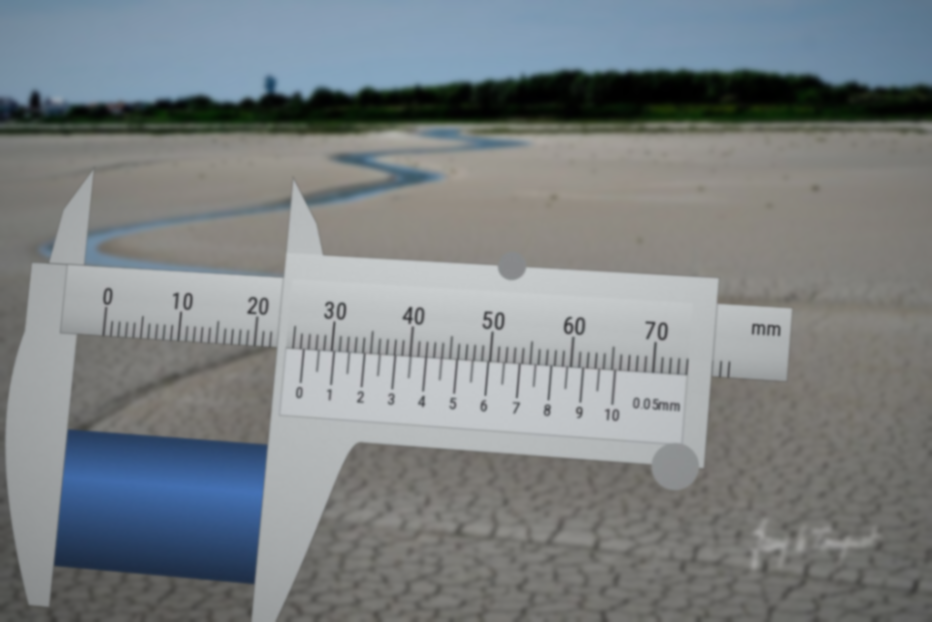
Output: 26.4 mm
